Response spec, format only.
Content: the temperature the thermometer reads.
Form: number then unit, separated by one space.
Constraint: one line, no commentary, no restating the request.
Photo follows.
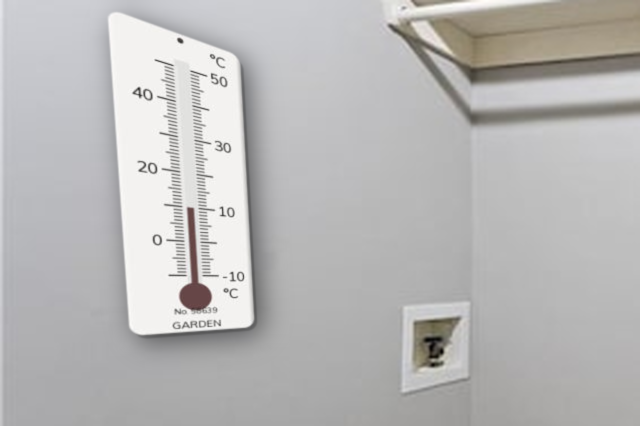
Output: 10 °C
